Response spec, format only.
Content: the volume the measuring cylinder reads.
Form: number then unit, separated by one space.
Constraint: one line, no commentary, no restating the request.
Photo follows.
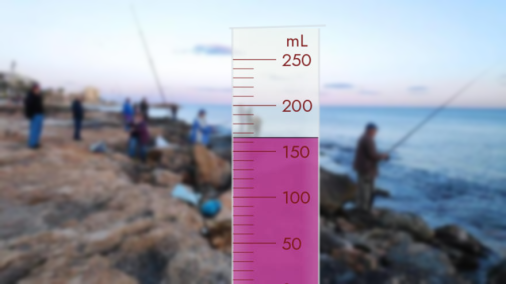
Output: 165 mL
